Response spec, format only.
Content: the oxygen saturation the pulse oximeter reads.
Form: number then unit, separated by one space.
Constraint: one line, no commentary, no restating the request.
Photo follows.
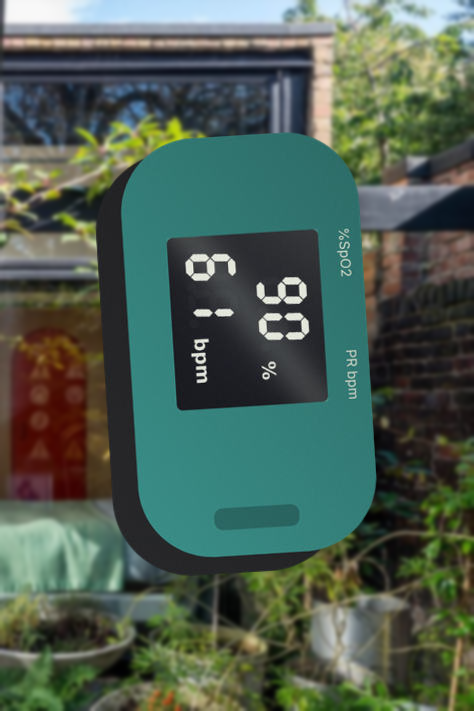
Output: 90 %
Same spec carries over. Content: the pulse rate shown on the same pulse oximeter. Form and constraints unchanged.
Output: 61 bpm
